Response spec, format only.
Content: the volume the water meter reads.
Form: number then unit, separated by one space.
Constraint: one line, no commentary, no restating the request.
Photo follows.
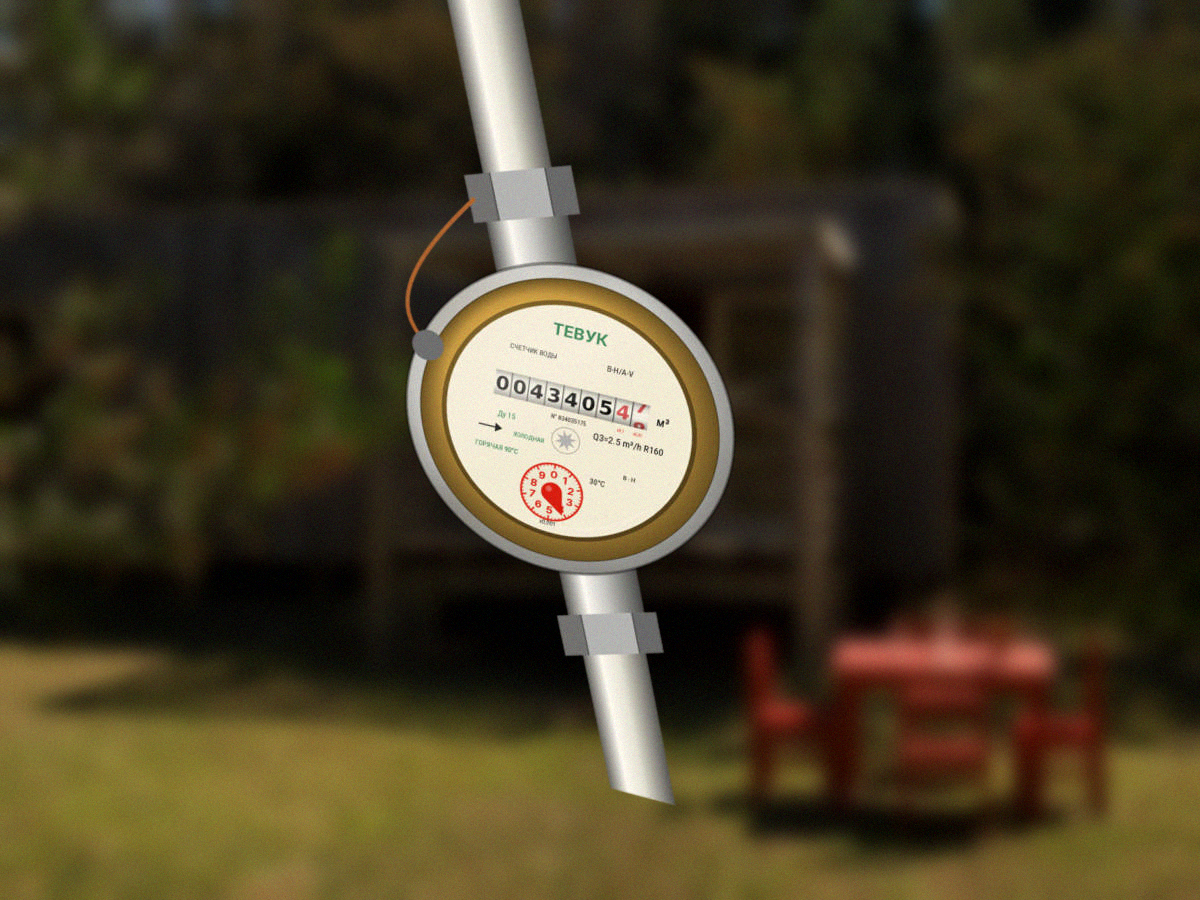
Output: 43405.474 m³
